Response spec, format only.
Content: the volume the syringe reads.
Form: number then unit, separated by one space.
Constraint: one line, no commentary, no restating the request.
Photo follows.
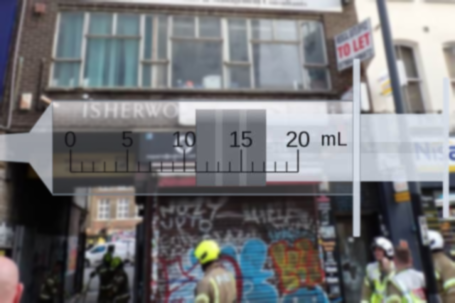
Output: 11 mL
